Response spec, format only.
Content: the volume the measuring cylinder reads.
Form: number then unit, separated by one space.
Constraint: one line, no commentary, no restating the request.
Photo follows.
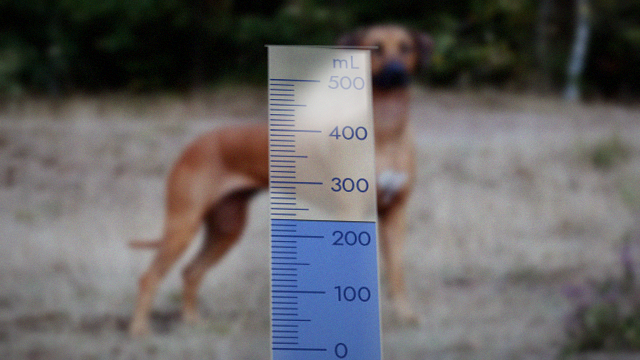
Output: 230 mL
